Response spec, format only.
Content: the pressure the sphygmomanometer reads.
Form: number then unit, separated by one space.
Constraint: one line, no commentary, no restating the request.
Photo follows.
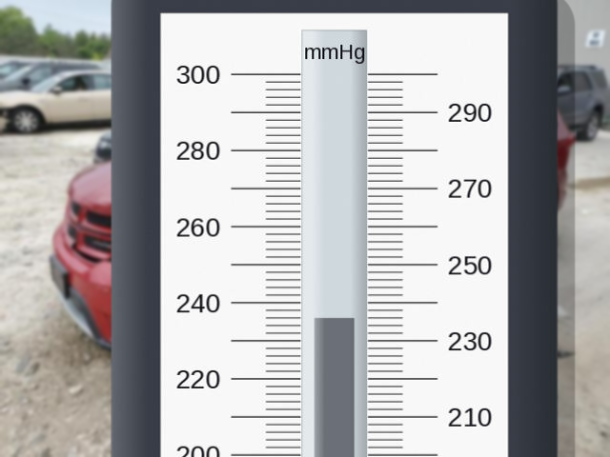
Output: 236 mmHg
